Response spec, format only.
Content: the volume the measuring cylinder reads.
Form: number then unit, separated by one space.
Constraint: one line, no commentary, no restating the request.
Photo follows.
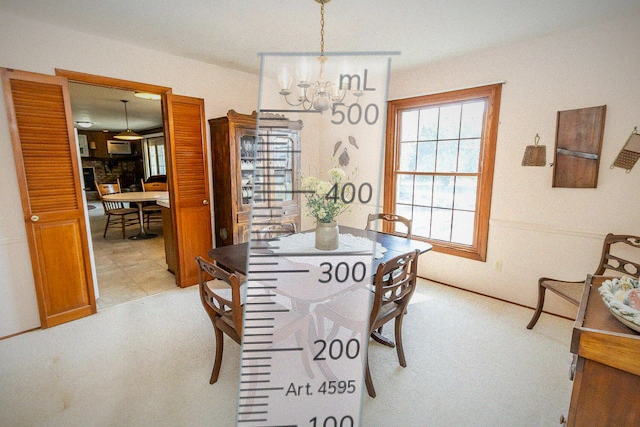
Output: 320 mL
